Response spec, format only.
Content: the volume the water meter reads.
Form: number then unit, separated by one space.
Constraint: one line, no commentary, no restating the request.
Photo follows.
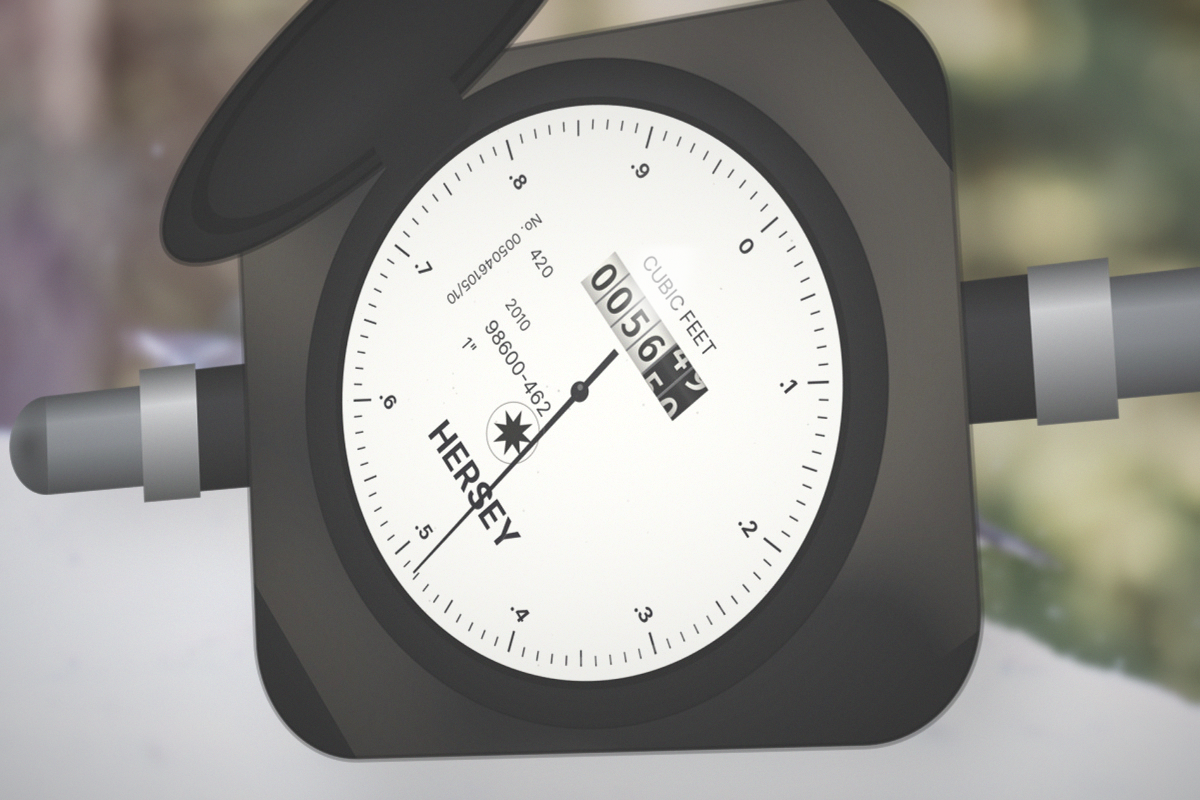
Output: 5649.48 ft³
